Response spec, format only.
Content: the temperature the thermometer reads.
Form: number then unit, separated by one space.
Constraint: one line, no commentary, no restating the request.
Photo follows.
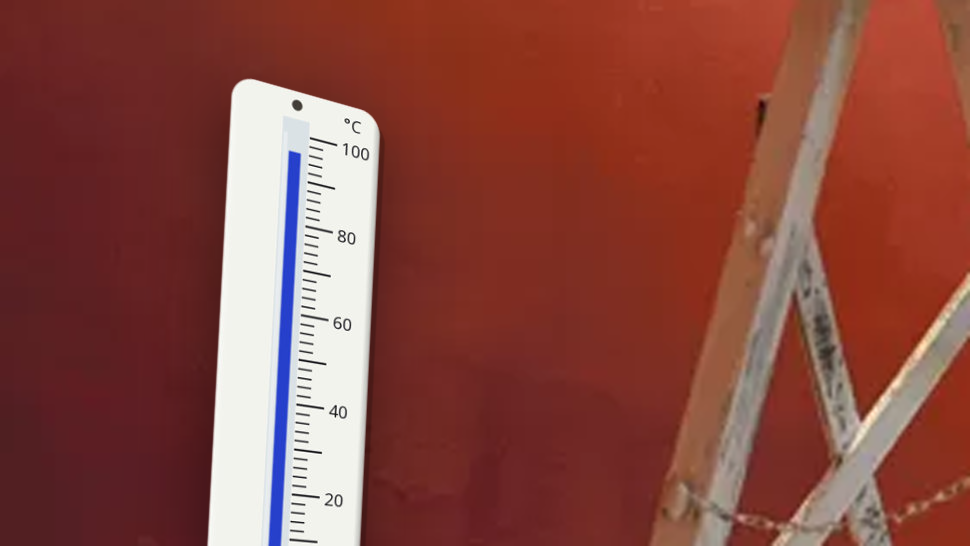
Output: 96 °C
